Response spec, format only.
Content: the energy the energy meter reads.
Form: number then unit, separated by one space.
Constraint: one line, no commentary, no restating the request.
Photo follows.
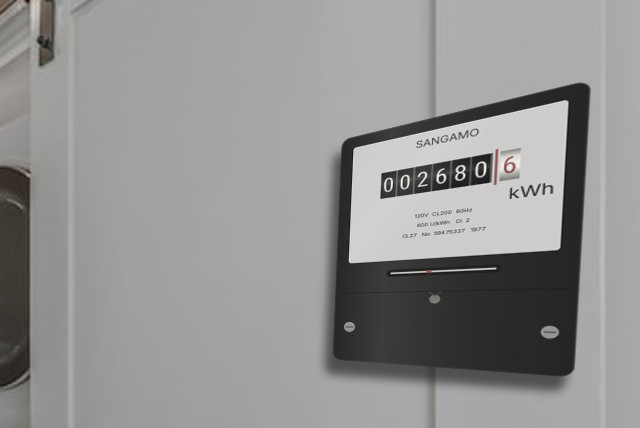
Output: 2680.6 kWh
